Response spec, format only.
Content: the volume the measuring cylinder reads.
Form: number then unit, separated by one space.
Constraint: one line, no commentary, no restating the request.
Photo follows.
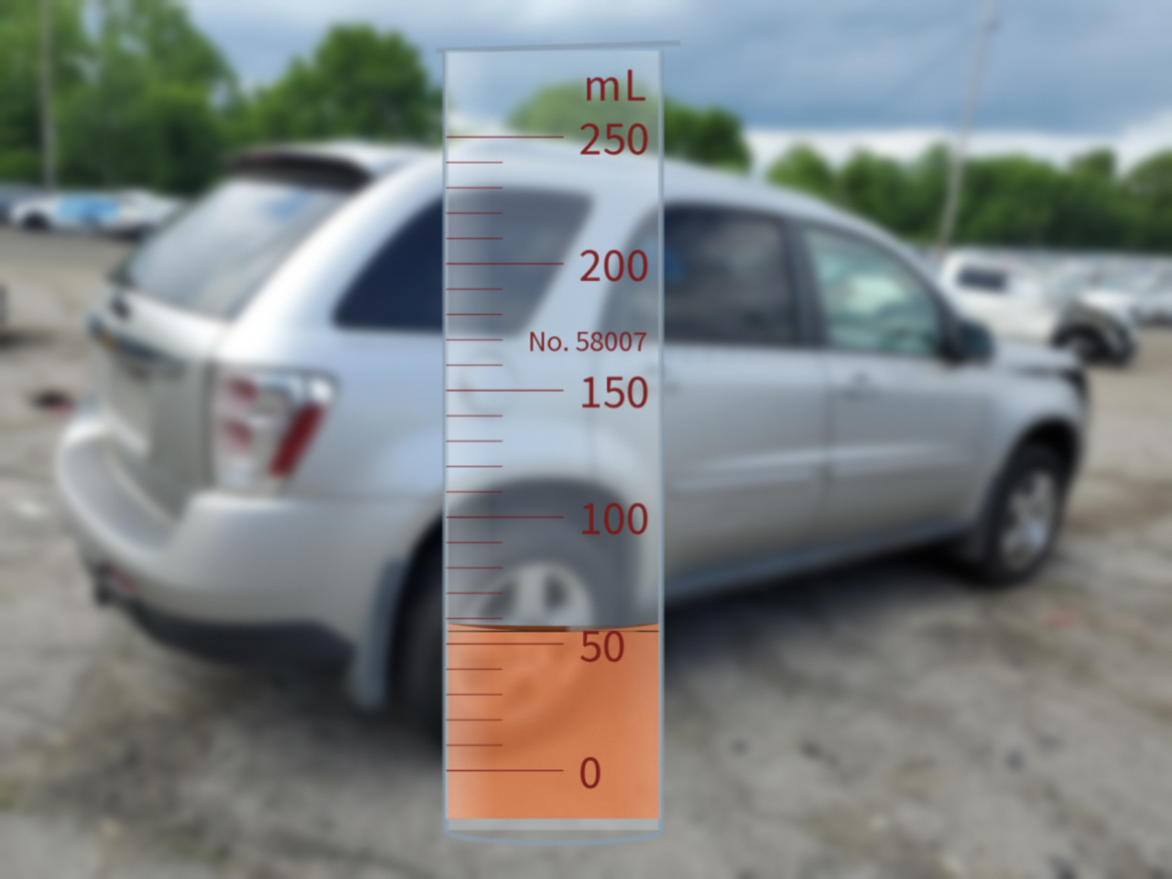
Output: 55 mL
